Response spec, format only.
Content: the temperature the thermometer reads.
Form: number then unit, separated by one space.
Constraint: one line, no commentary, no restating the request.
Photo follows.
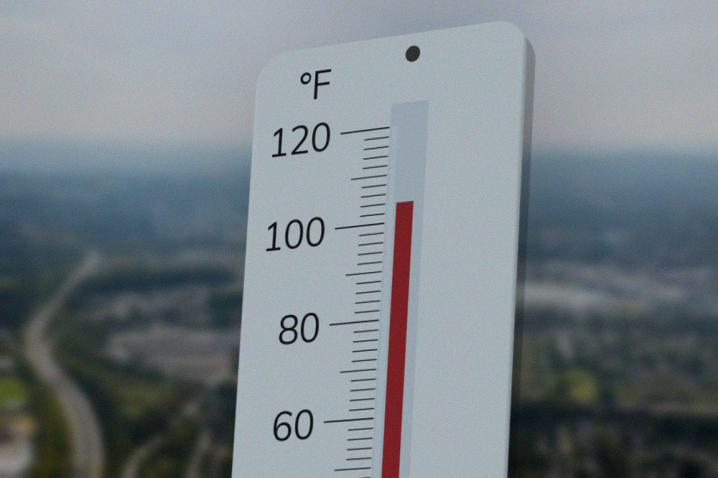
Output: 104 °F
